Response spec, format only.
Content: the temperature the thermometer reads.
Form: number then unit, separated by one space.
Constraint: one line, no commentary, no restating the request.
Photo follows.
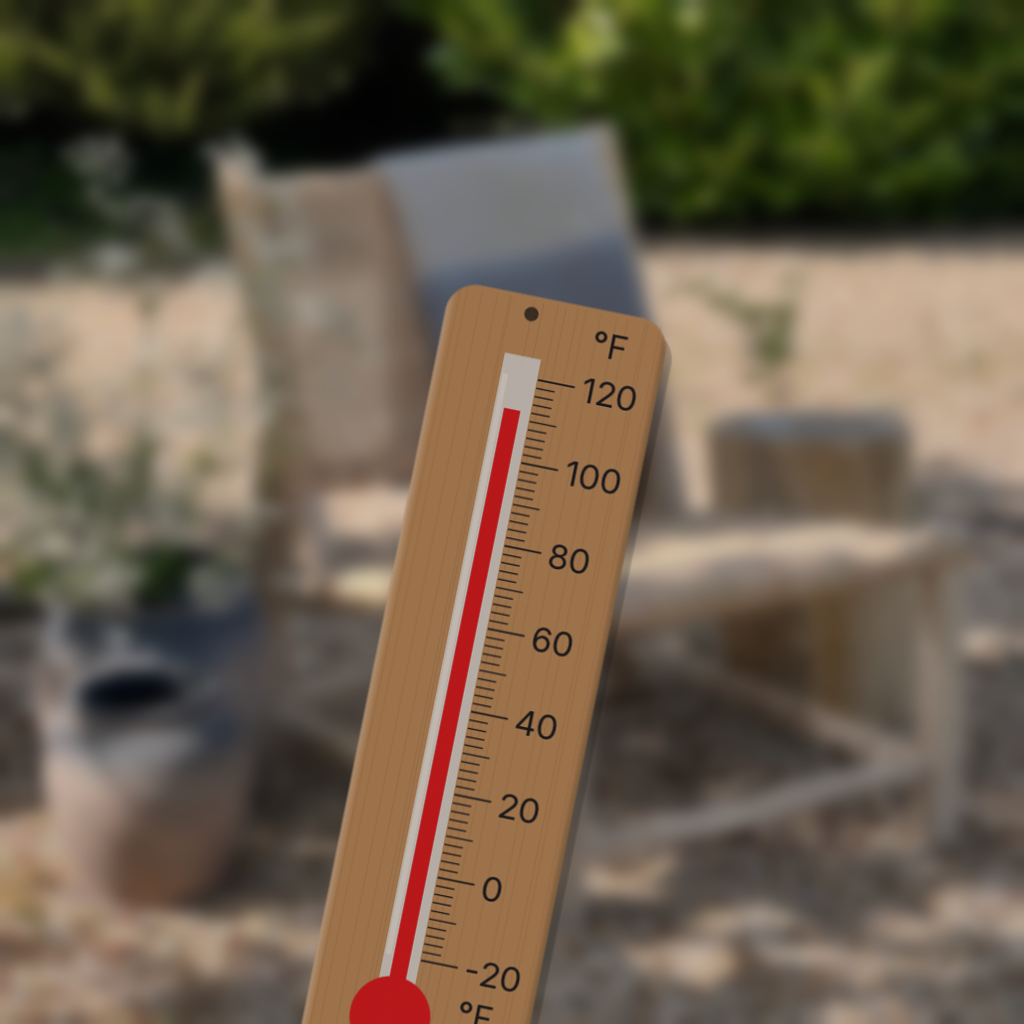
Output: 112 °F
